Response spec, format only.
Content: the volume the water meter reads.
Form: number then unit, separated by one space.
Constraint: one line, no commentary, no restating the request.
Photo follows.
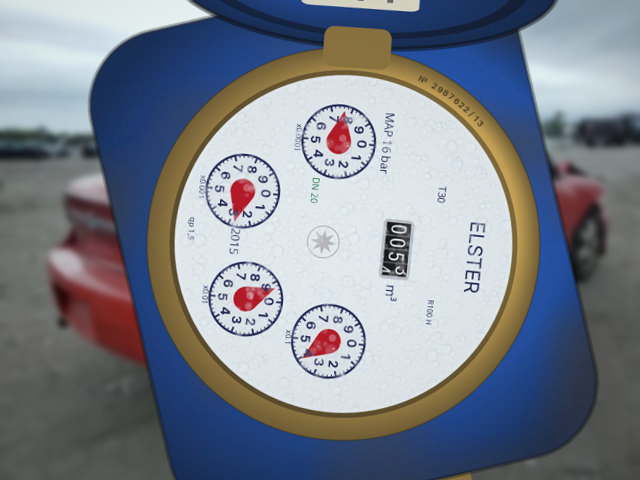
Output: 53.3927 m³
